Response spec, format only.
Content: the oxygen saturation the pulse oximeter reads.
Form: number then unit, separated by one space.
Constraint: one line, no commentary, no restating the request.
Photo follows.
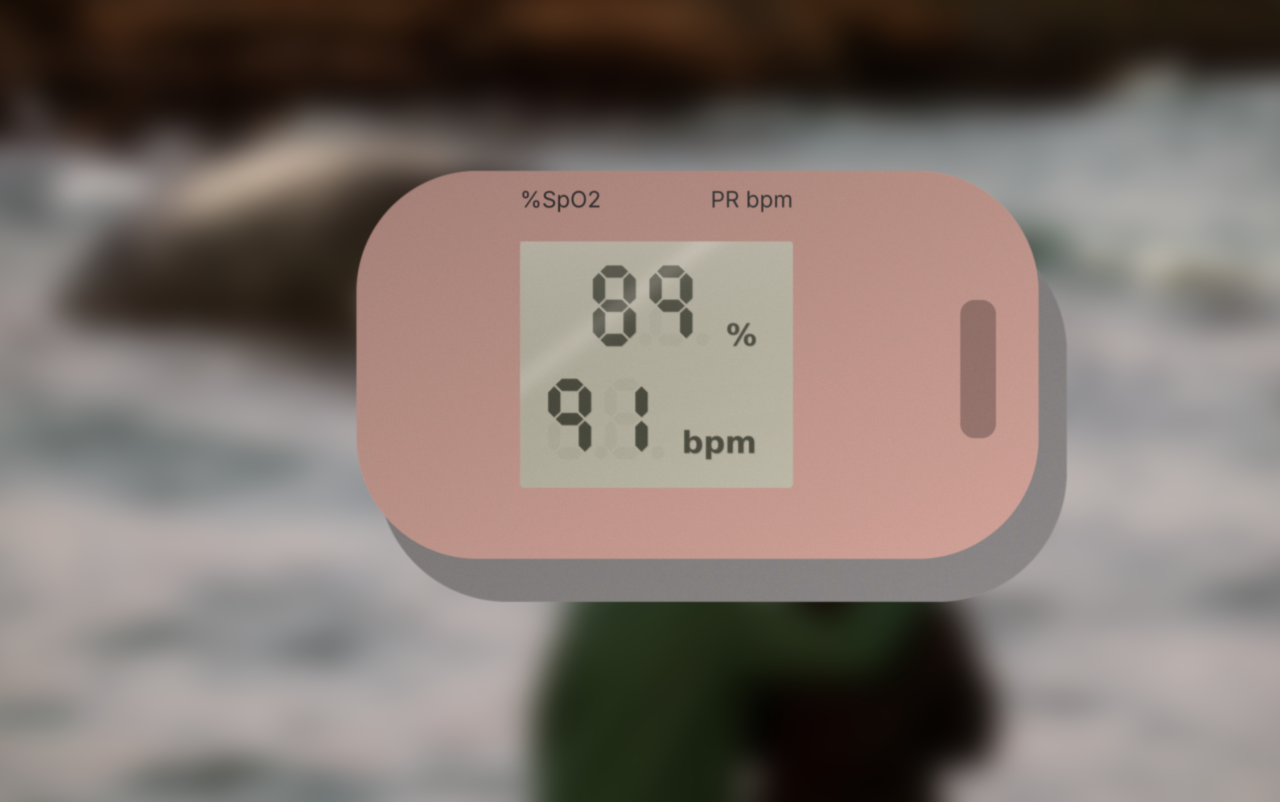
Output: 89 %
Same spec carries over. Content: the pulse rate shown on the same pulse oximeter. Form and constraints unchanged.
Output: 91 bpm
